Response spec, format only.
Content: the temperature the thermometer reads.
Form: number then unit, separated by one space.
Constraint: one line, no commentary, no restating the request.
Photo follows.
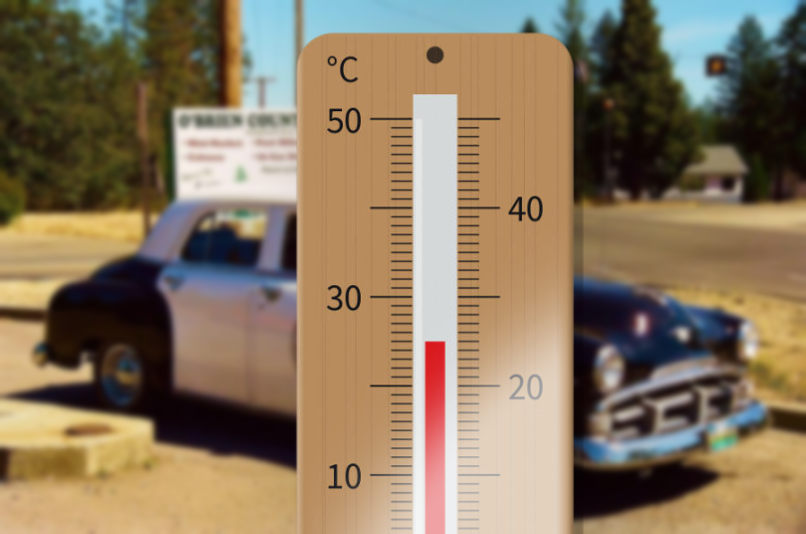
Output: 25 °C
